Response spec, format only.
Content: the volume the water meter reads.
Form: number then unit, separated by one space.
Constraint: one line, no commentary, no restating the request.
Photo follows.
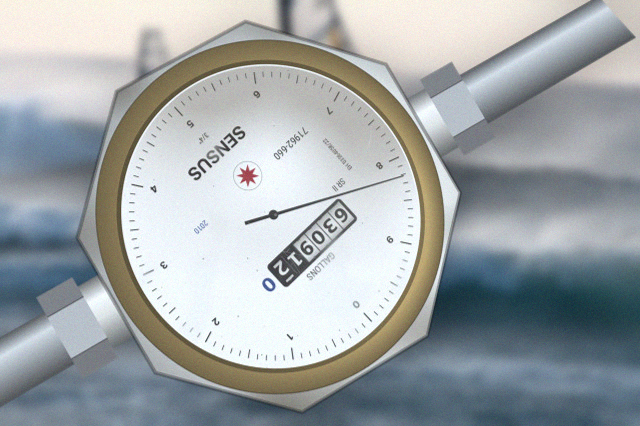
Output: 6309118.2 gal
